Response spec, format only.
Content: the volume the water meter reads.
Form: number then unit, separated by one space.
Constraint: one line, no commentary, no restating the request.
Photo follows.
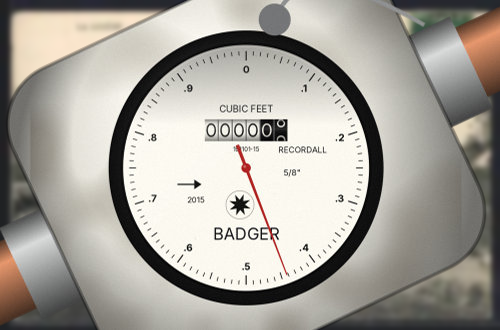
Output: 8.44 ft³
